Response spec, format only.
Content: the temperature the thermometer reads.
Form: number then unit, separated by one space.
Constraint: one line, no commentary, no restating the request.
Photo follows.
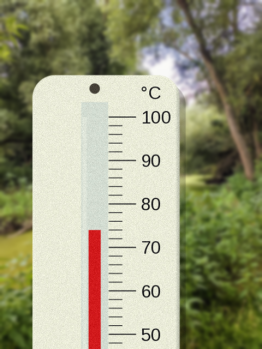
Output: 74 °C
